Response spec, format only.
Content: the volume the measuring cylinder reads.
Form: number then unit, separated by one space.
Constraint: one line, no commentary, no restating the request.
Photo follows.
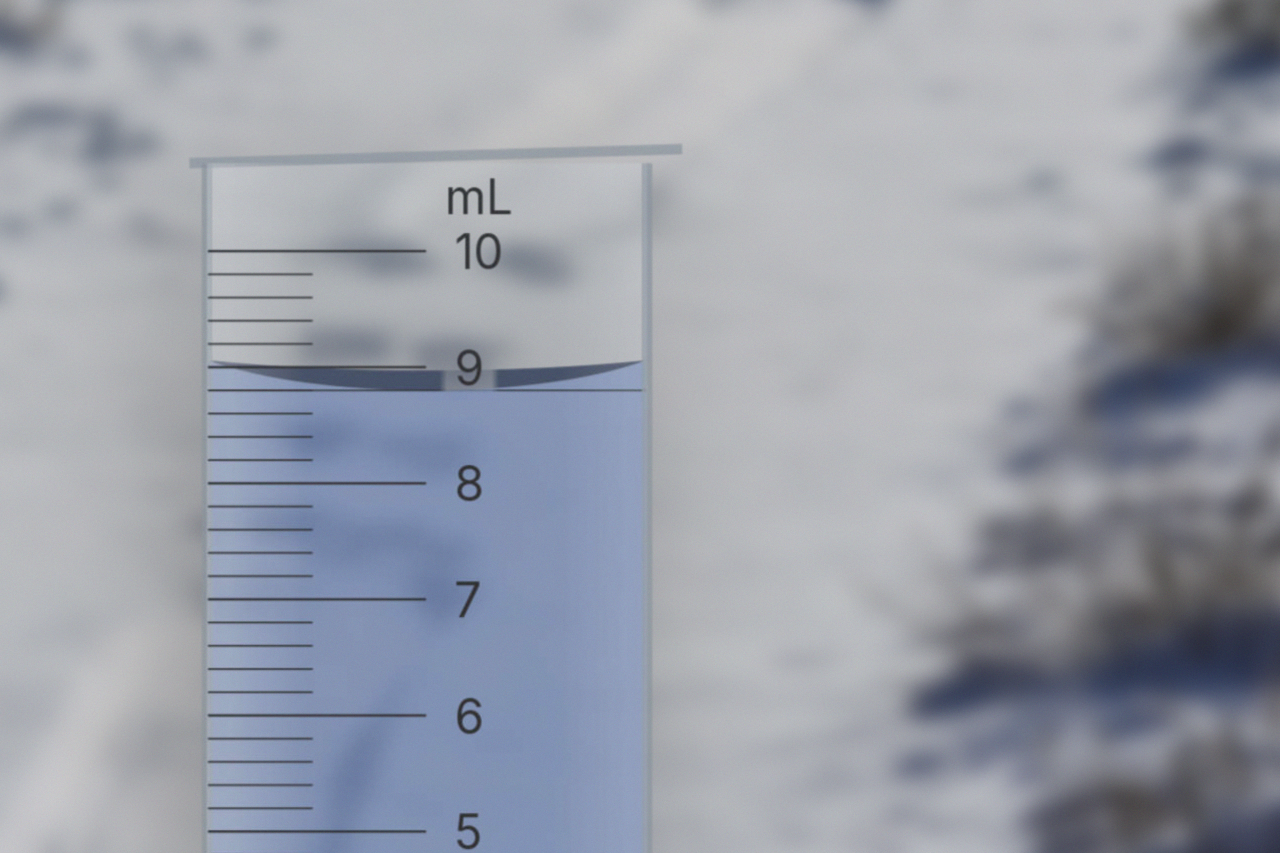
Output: 8.8 mL
